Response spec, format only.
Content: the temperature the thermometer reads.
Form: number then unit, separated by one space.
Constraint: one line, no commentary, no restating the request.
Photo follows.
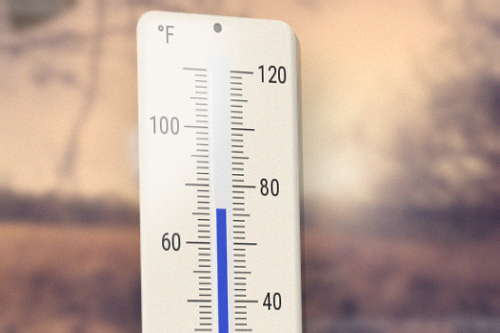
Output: 72 °F
